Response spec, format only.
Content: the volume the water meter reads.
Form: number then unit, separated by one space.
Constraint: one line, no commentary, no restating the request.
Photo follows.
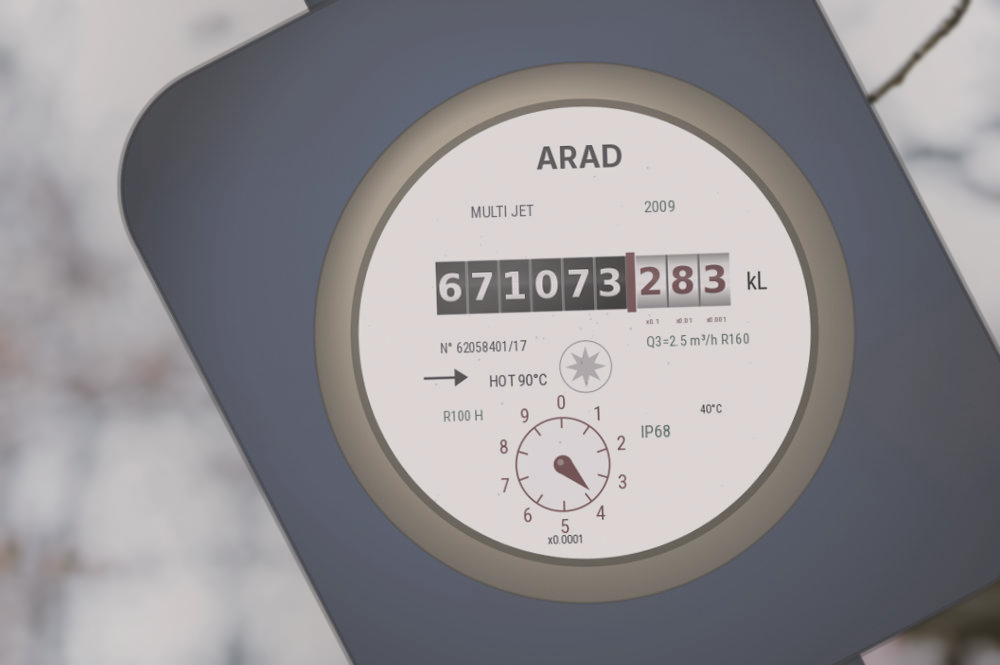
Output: 671073.2833 kL
